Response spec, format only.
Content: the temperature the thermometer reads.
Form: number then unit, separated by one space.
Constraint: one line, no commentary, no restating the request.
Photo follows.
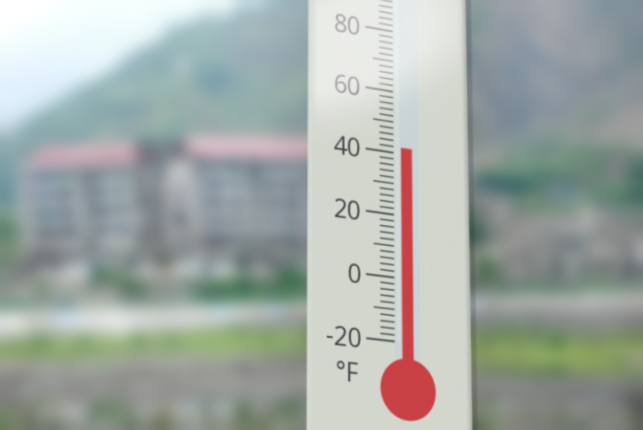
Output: 42 °F
